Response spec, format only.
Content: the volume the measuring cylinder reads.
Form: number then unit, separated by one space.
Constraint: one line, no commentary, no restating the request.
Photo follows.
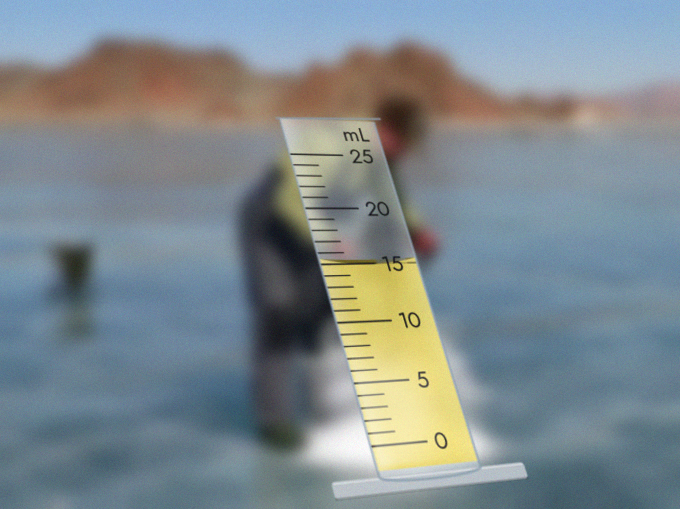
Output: 15 mL
